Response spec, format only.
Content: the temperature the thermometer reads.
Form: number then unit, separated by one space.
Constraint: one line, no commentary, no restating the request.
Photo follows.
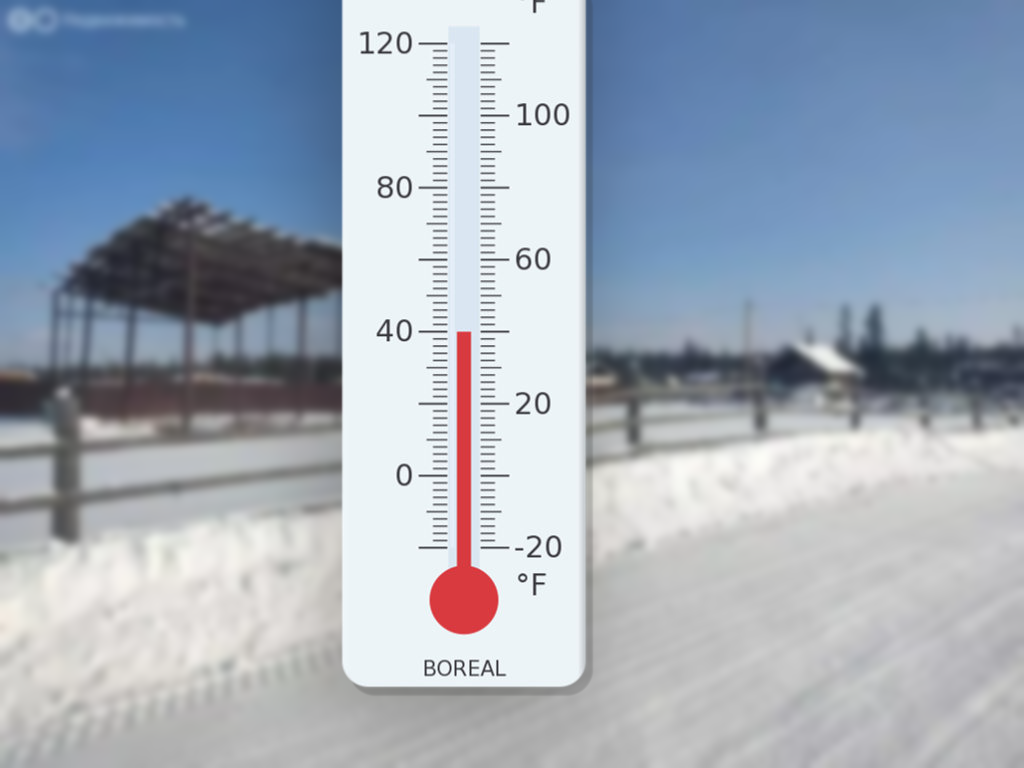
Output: 40 °F
